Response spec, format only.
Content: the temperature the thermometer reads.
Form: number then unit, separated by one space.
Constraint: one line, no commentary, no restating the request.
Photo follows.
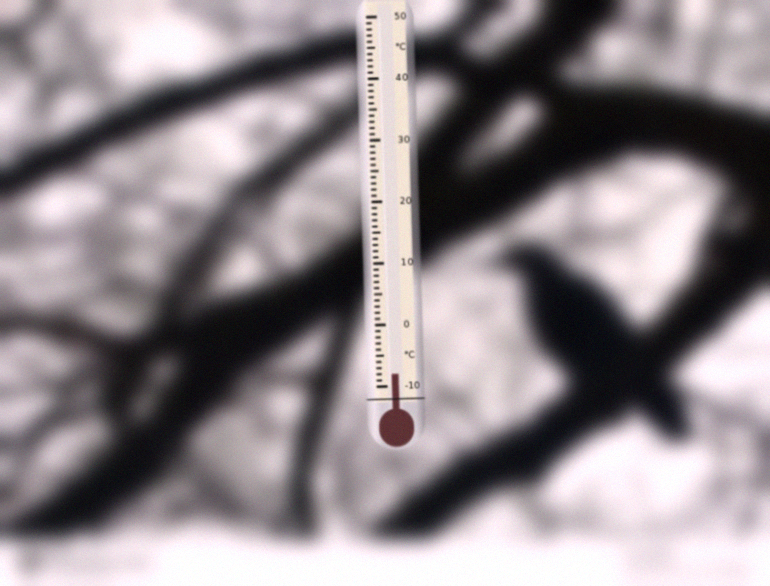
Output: -8 °C
